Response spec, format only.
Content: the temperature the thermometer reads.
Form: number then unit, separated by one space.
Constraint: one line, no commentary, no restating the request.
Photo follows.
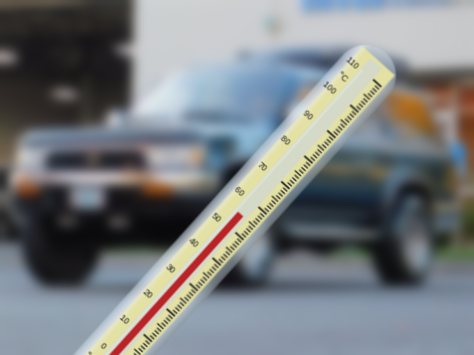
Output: 55 °C
